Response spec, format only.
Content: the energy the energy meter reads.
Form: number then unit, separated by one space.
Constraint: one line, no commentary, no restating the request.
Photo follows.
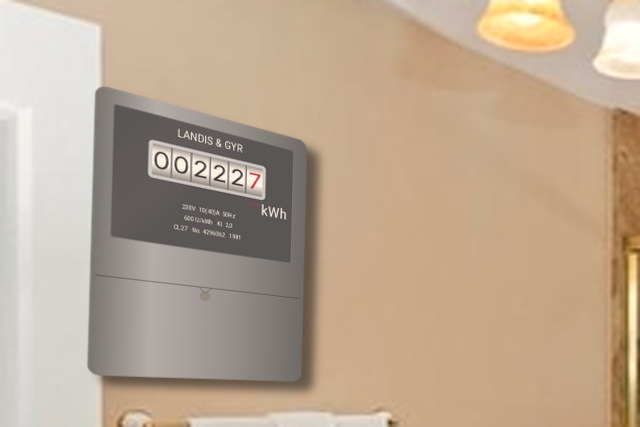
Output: 222.7 kWh
